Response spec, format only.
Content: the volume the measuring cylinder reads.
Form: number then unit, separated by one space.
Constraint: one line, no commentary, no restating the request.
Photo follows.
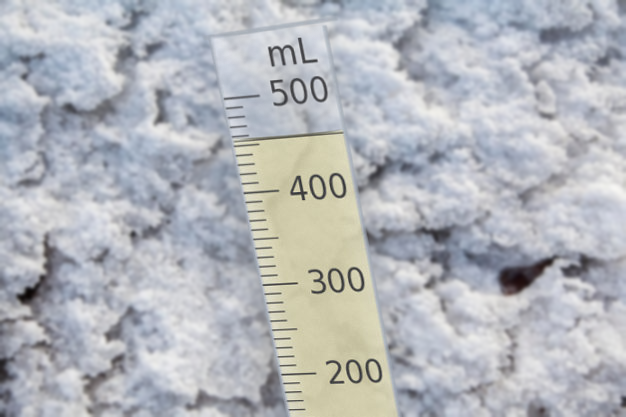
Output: 455 mL
